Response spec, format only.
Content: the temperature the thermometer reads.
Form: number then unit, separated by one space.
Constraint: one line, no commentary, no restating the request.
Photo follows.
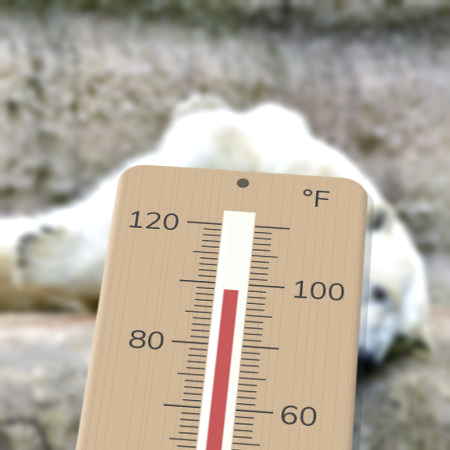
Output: 98 °F
